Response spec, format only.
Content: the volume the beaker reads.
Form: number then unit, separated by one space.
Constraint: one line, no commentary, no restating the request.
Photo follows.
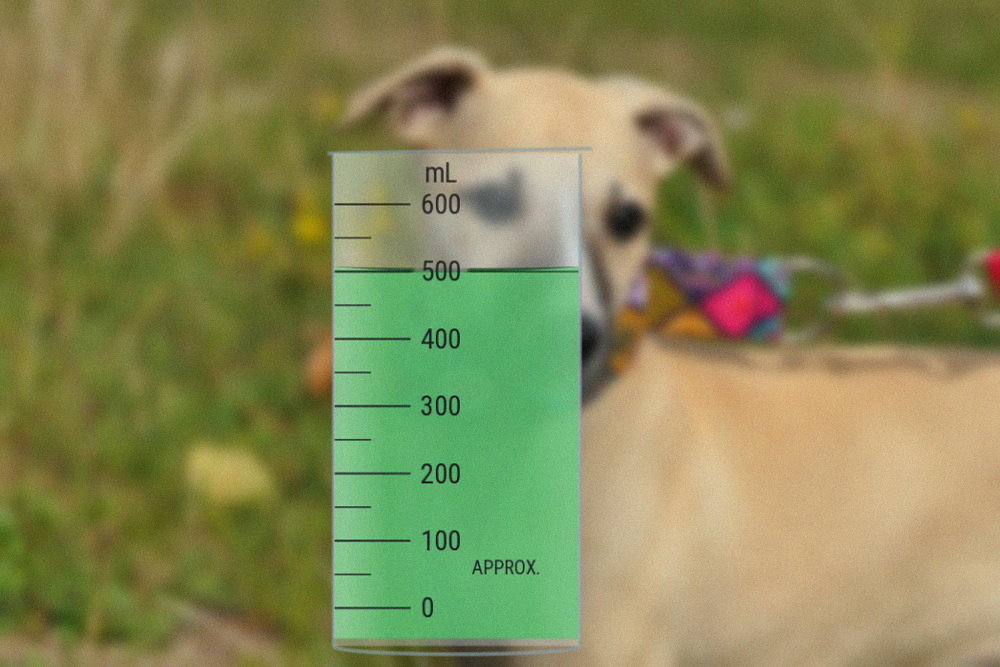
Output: 500 mL
